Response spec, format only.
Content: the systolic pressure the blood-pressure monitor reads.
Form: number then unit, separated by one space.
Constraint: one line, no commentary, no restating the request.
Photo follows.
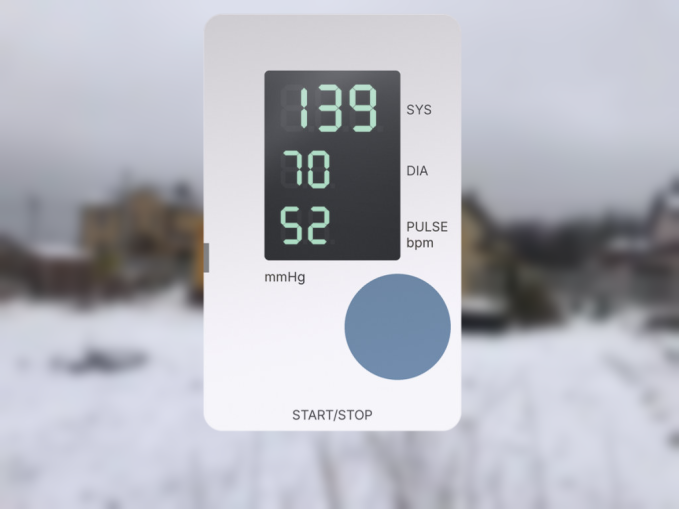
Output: 139 mmHg
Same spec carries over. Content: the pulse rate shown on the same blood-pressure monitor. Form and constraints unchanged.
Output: 52 bpm
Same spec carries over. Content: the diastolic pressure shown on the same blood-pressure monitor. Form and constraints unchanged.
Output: 70 mmHg
